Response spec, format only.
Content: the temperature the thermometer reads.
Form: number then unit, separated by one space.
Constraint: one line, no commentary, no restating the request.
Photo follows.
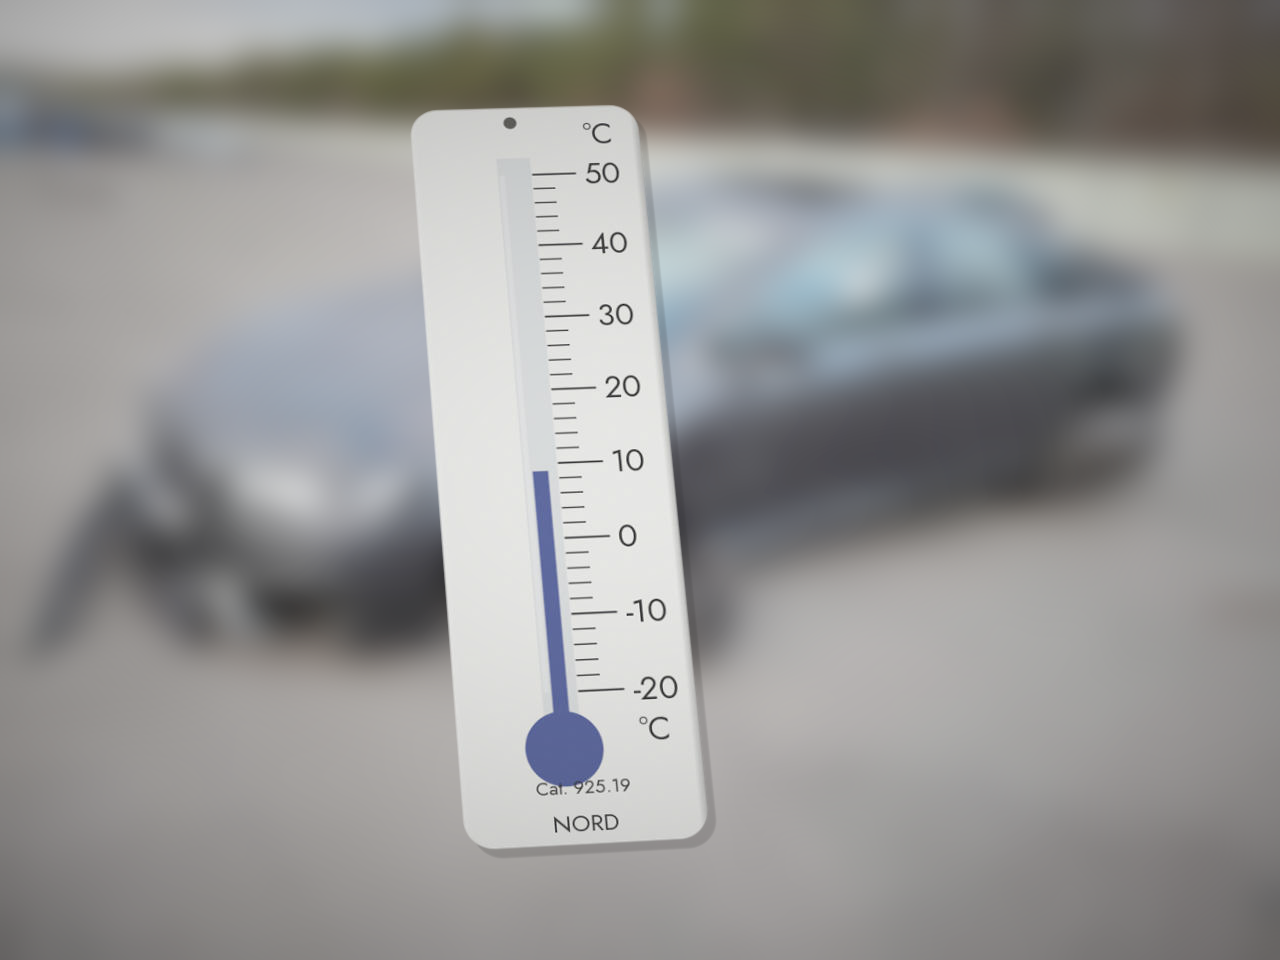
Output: 9 °C
